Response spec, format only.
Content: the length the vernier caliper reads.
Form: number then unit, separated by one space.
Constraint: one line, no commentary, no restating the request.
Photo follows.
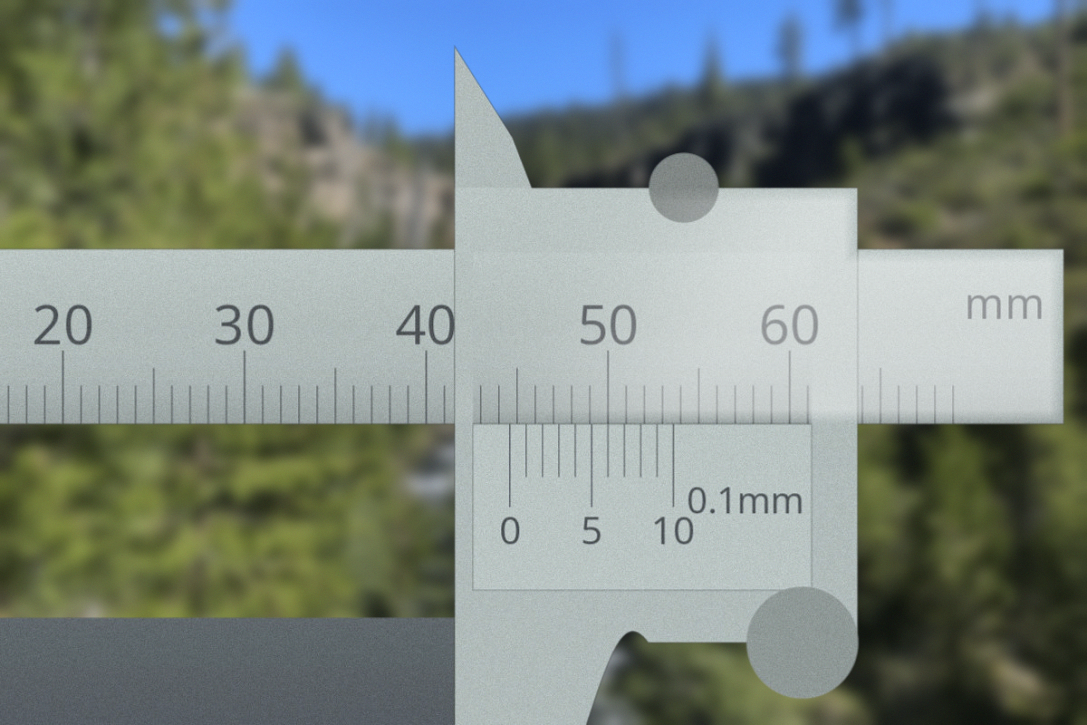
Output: 44.6 mm
